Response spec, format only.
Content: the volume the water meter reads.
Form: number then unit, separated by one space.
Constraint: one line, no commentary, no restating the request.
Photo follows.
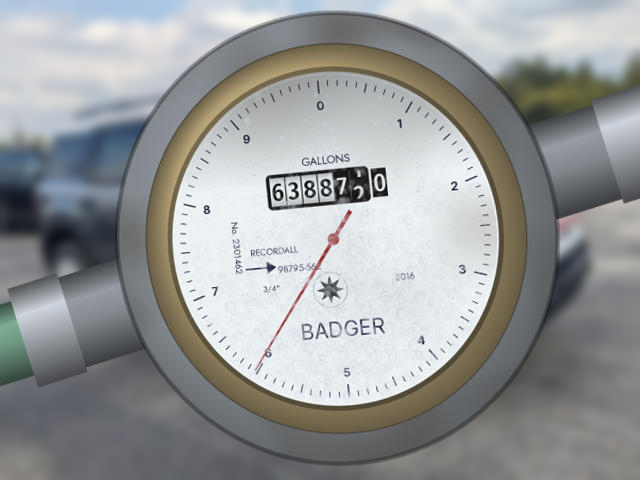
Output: 6388716.0 gal
